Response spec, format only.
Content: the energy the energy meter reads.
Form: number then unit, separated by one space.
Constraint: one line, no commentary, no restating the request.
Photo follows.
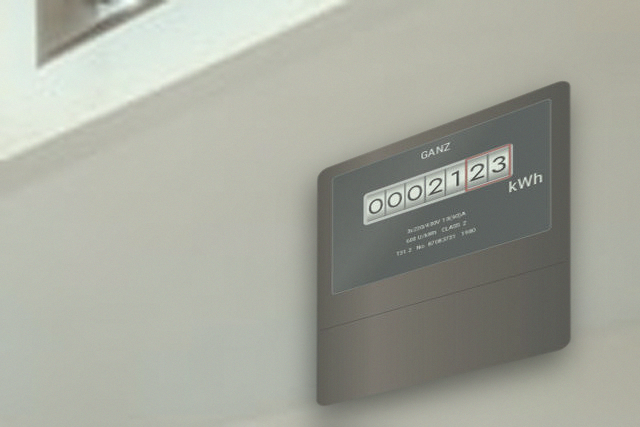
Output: 21.23 kWh
